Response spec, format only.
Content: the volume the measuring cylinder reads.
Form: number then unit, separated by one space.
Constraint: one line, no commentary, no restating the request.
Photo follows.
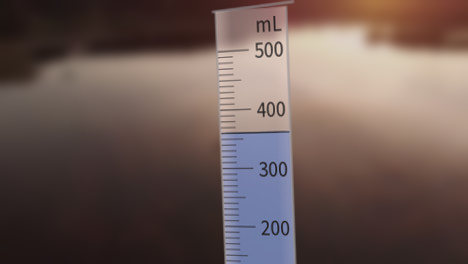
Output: 360 mL
